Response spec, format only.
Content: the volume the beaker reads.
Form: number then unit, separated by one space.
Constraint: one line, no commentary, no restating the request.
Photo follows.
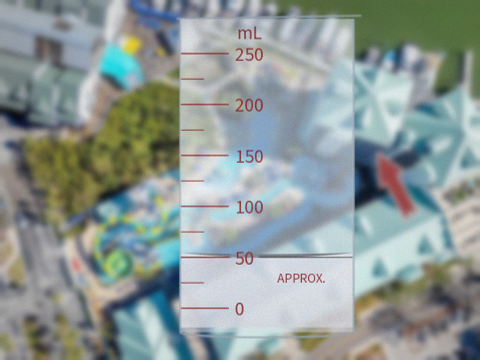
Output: 50 mL
